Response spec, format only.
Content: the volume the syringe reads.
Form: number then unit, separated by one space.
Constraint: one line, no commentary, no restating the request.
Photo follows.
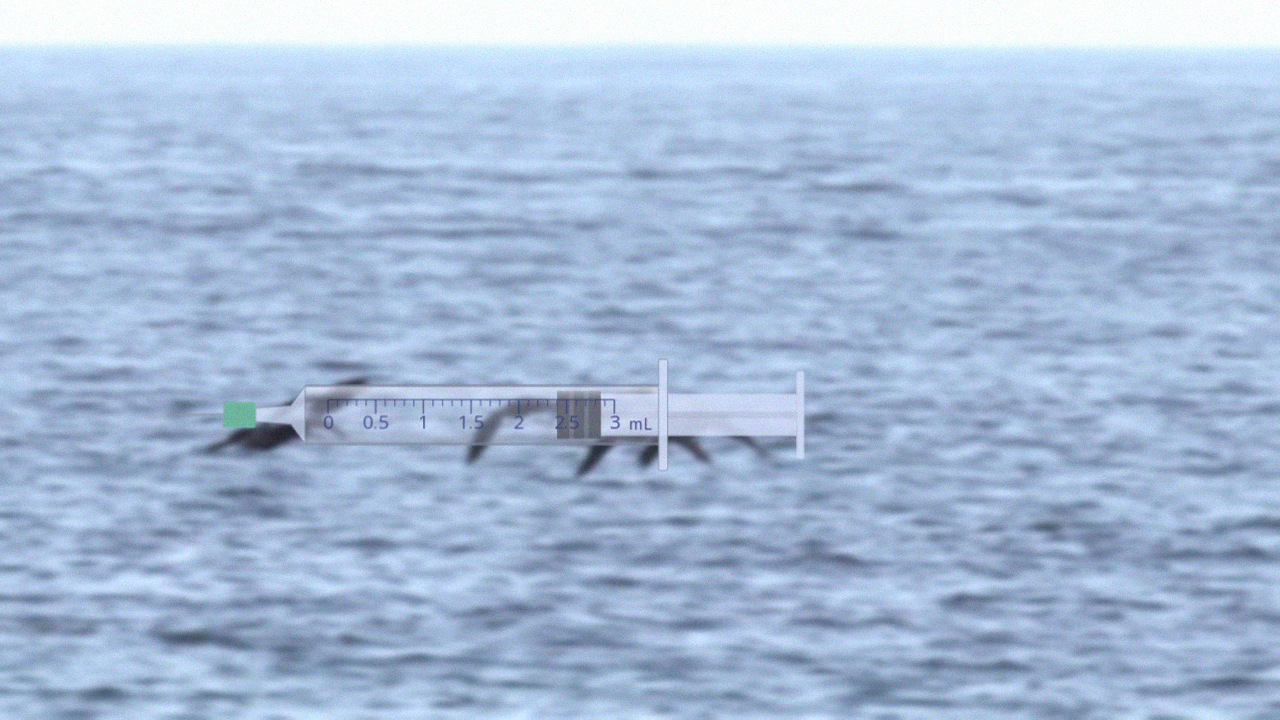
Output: 2.4 mL
